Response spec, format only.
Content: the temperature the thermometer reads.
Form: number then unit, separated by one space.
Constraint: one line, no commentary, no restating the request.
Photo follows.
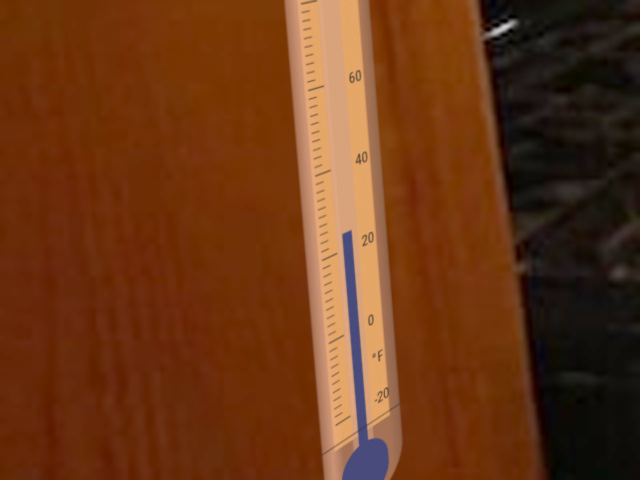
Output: 24 °F
